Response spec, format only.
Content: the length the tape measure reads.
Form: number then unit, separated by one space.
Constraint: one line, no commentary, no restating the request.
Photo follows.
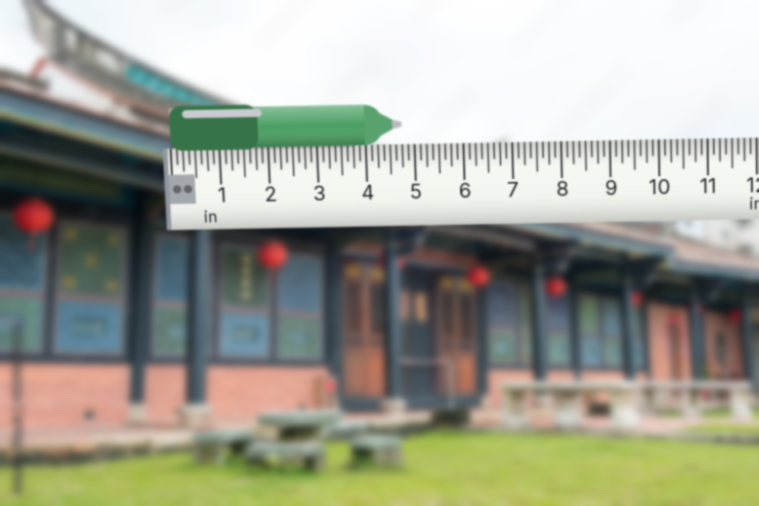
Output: 4.75 in
